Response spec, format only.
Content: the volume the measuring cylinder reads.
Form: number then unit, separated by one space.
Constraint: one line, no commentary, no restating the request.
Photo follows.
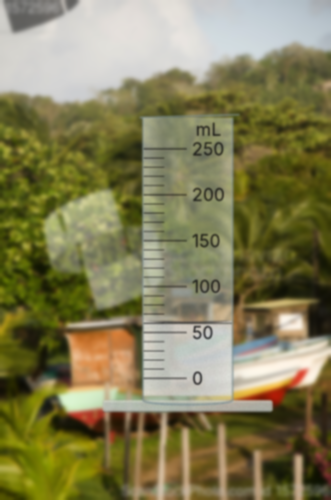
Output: 60 mL
